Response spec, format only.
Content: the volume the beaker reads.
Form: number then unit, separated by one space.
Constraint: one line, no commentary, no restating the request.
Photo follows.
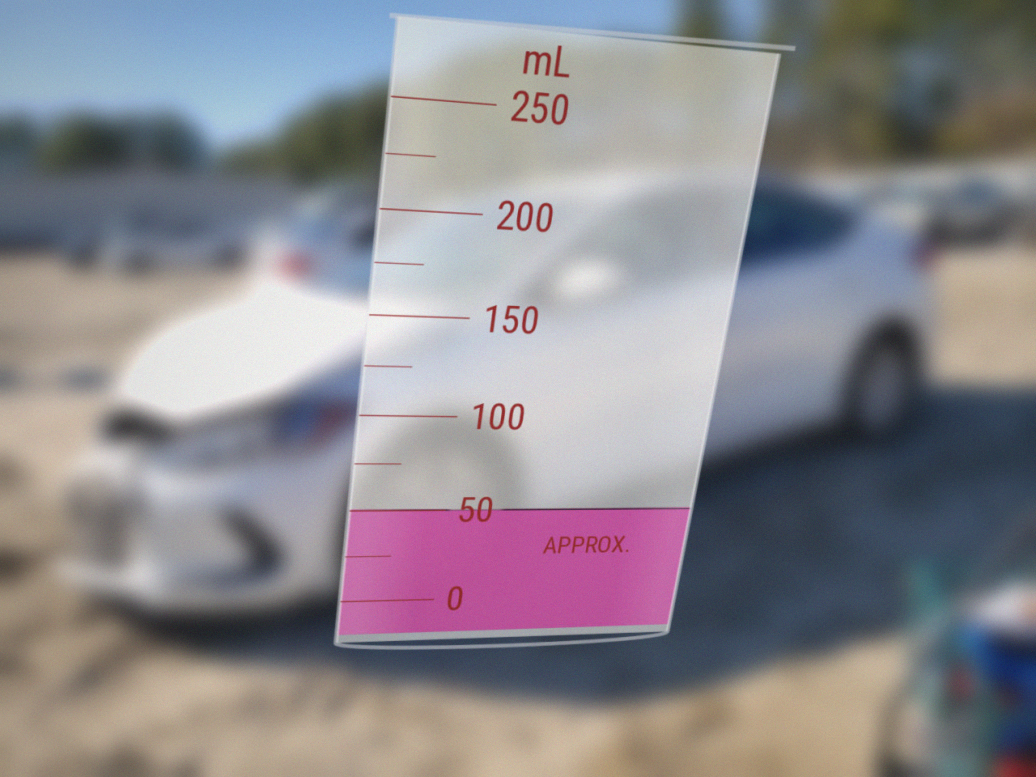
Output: 50 mL
